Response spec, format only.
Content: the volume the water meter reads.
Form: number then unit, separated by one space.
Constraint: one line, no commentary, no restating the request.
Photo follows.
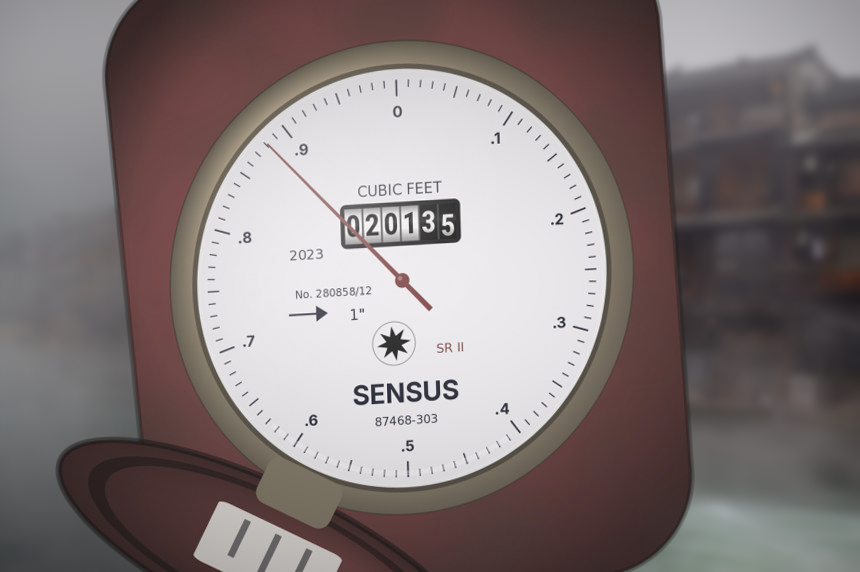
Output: 20134.88 ft³
